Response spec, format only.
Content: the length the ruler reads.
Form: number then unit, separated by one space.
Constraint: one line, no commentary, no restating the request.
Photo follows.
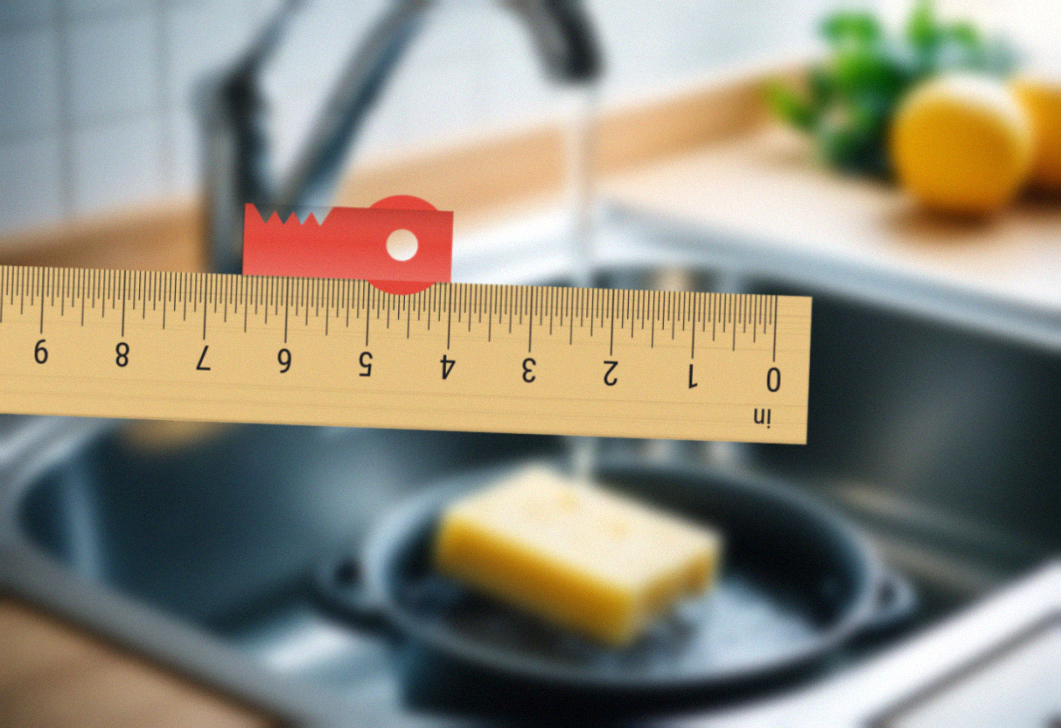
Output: 2.5625 in
